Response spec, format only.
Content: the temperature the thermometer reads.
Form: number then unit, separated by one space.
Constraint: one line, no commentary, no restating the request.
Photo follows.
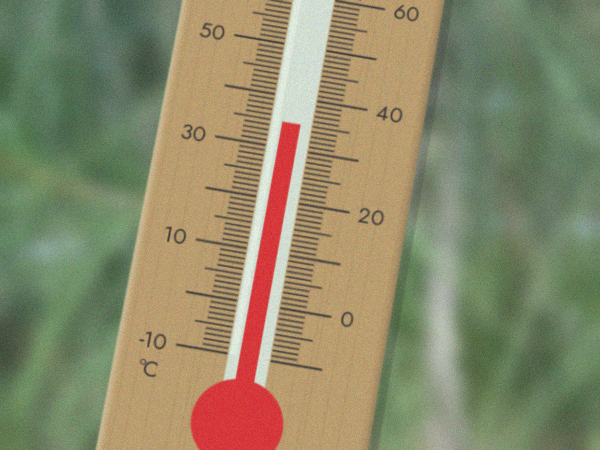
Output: 35 °C
